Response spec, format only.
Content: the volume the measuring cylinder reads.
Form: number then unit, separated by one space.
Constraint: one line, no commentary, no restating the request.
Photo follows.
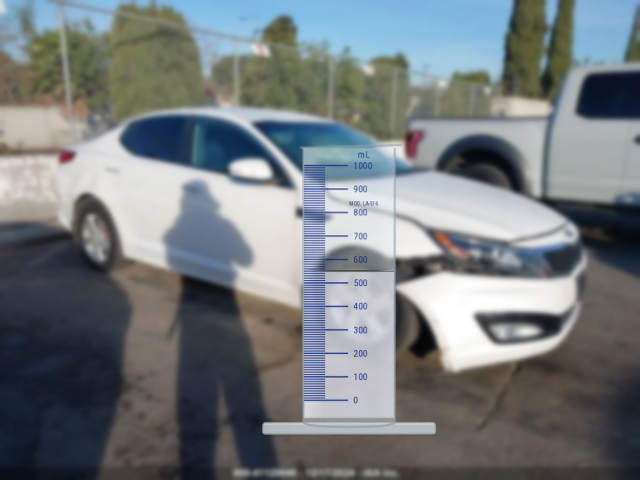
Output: 550 mL
